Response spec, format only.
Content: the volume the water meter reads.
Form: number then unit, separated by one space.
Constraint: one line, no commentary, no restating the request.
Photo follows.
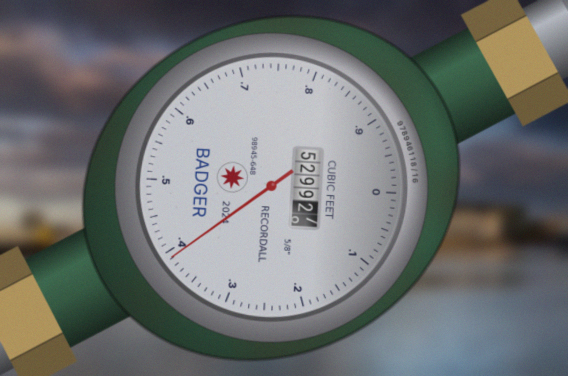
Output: 529927.39 ft³
